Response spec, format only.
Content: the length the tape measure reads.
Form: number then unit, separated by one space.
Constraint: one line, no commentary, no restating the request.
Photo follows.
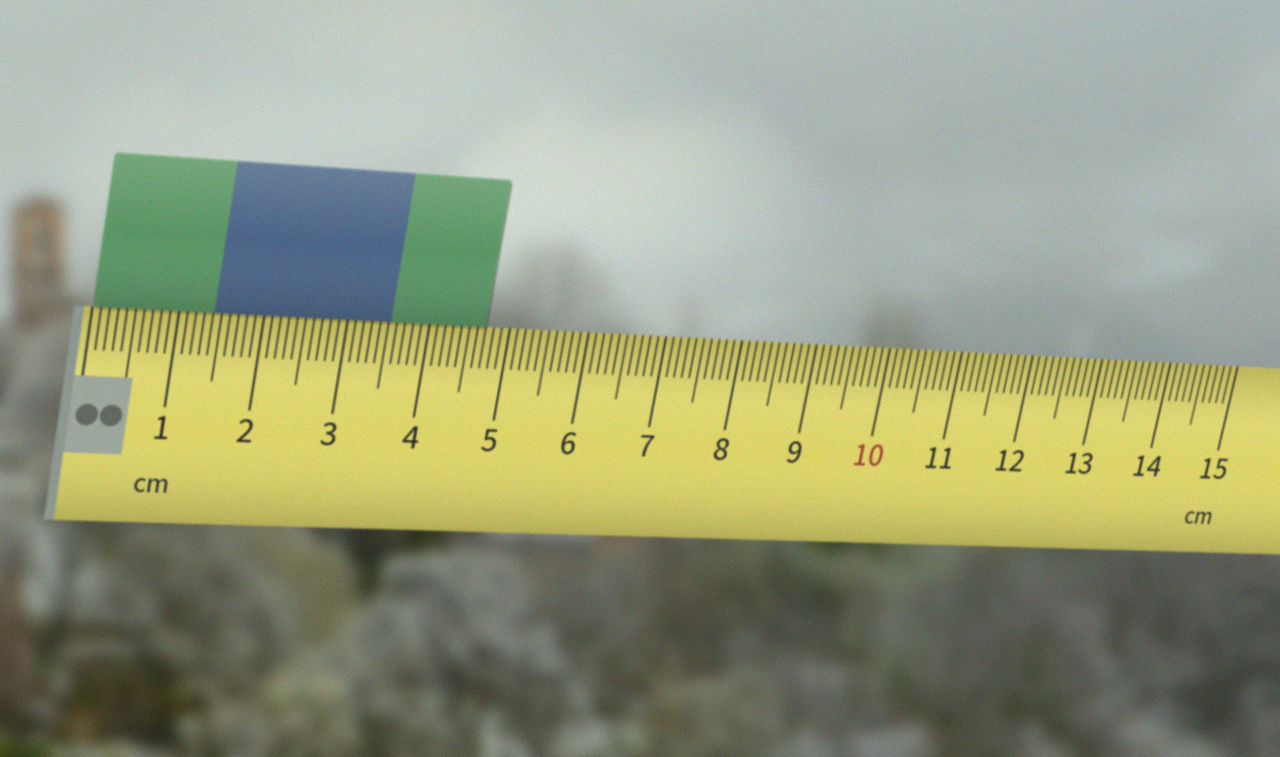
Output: 4.7 cm
